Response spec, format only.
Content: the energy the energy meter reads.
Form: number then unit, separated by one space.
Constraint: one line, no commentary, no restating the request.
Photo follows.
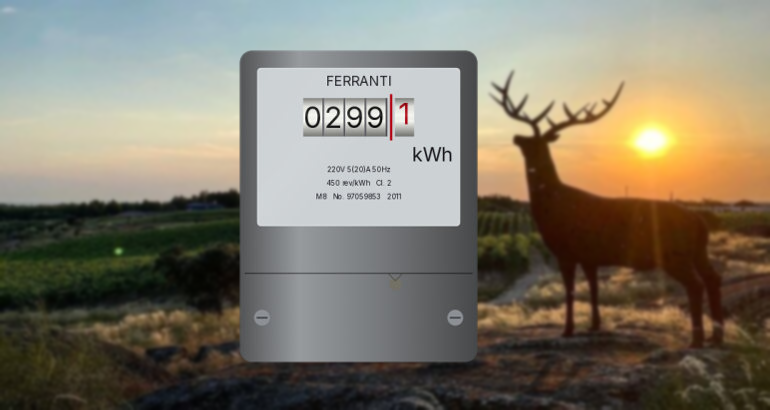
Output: 299.1 kWh
